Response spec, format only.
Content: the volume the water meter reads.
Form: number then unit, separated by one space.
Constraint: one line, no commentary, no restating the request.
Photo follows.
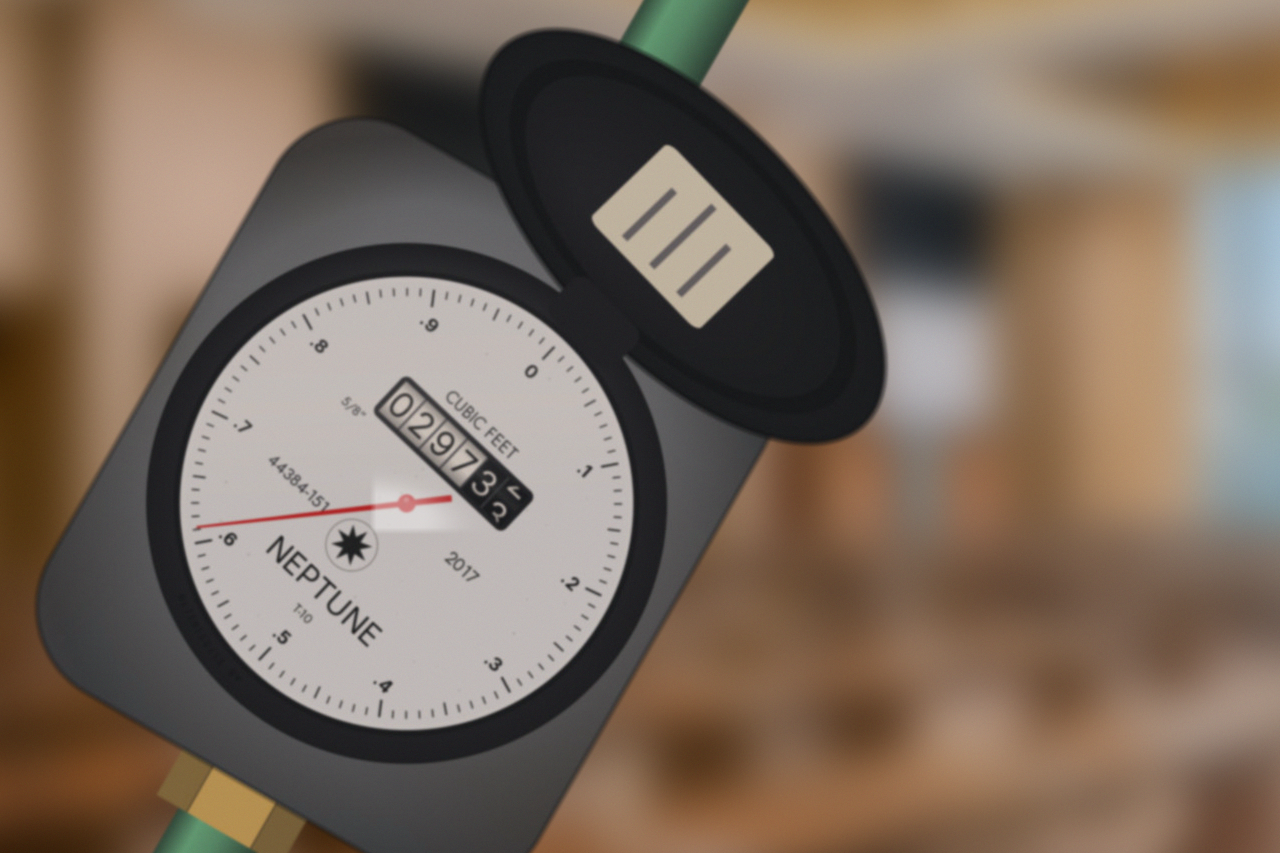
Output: 29732.61 ft³
